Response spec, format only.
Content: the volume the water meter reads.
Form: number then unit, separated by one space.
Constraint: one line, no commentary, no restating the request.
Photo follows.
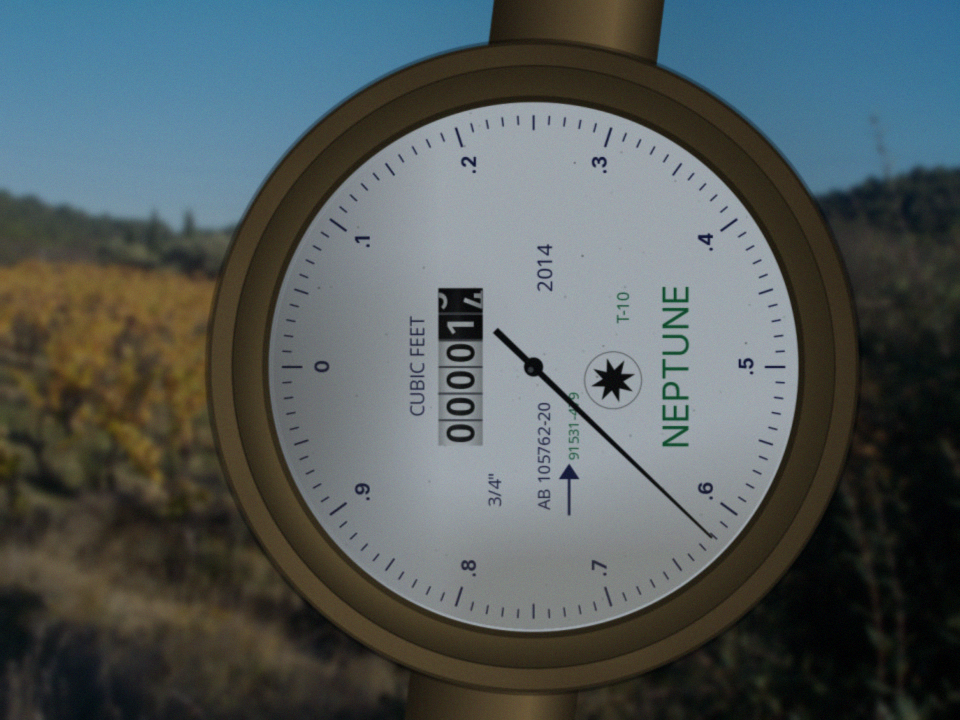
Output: 13.62 ft³
